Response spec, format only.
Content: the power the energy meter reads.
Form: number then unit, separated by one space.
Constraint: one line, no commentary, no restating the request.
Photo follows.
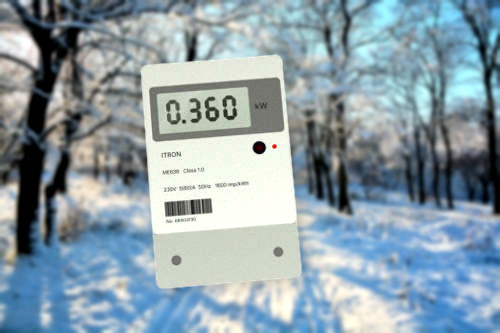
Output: 0.360 kW
